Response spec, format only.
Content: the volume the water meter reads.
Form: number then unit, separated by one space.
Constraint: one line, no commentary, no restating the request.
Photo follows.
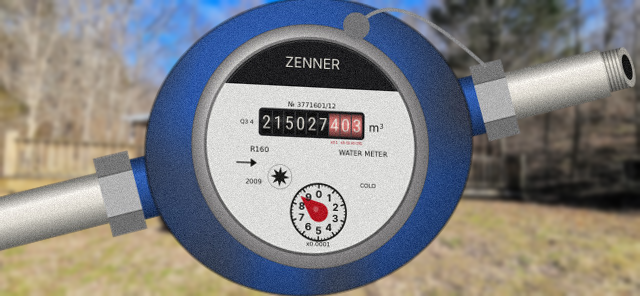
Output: 215027.4038 m³
